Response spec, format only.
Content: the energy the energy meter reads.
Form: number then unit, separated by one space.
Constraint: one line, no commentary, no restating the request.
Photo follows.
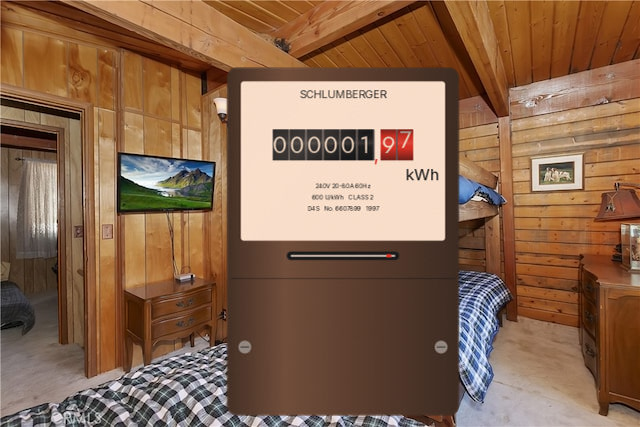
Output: 1.97 kWh
